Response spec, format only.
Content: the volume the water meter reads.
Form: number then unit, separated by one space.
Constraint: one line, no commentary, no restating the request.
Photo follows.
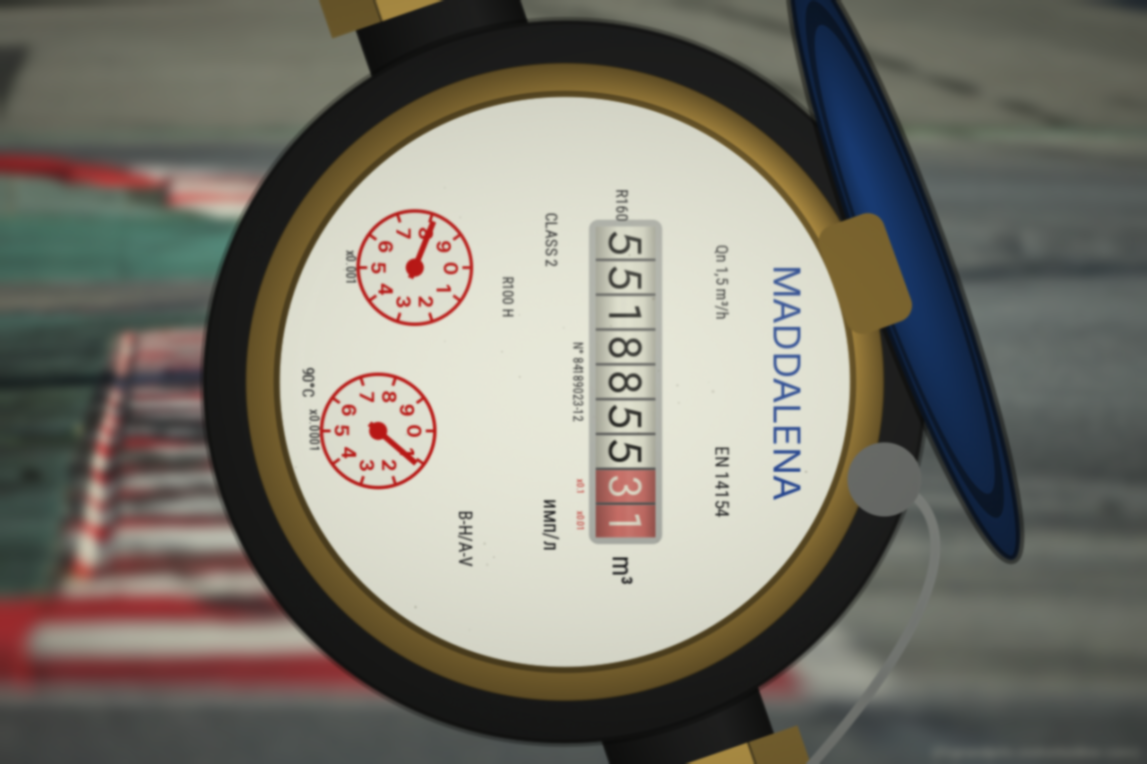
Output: 5518855.3181 m³
